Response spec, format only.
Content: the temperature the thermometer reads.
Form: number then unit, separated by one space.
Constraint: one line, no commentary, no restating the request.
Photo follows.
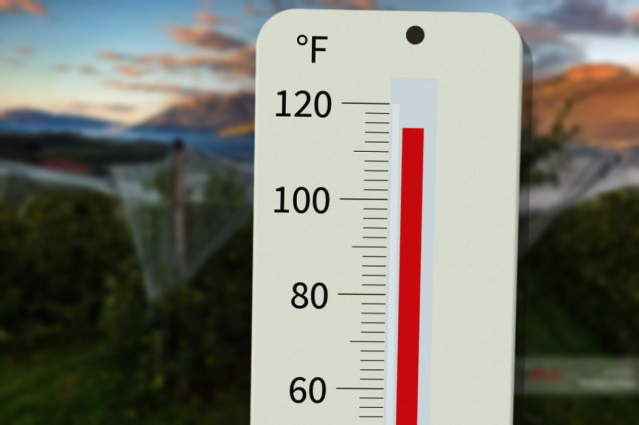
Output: 115 °F
